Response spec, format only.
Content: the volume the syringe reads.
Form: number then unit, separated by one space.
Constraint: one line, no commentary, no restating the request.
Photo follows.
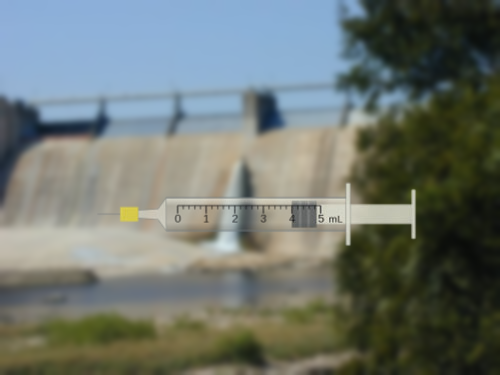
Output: 4 mL
